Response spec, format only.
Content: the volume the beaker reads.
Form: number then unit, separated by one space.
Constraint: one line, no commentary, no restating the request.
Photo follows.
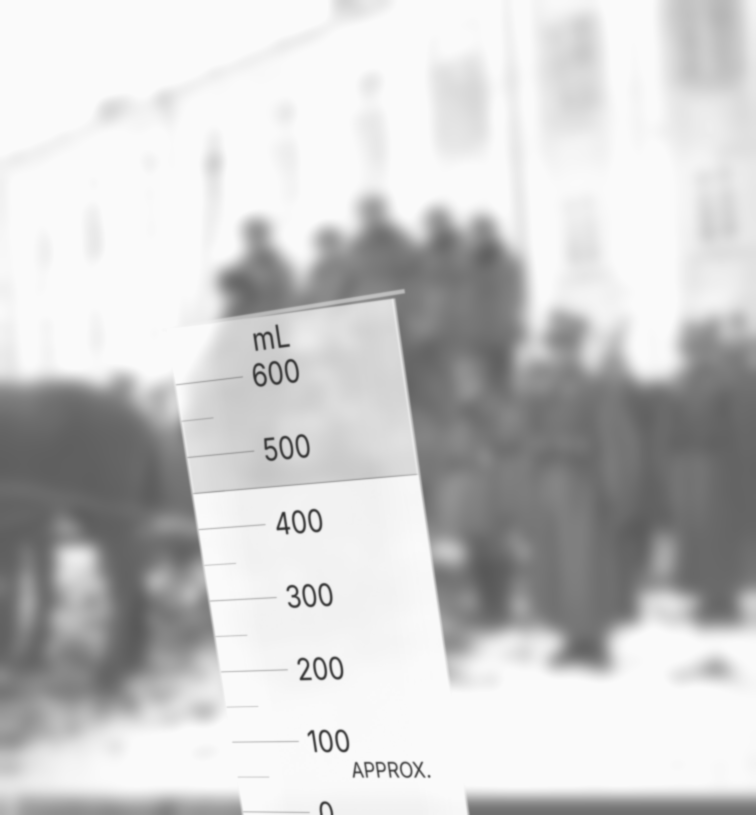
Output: 450 mL
